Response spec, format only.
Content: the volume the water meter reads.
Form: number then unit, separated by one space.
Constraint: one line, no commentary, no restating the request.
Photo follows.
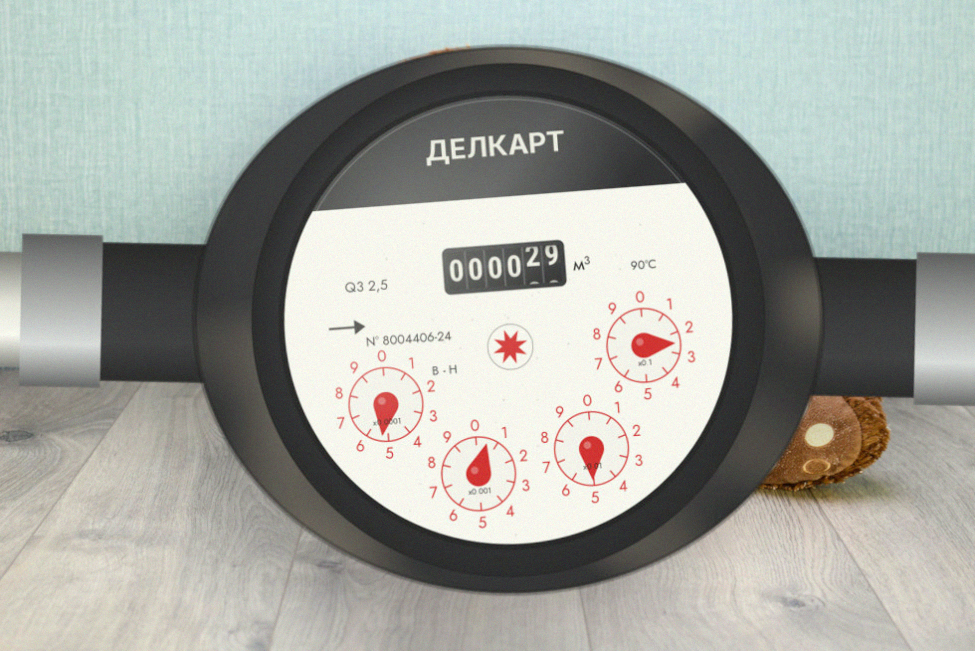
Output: 29.2505 m³
